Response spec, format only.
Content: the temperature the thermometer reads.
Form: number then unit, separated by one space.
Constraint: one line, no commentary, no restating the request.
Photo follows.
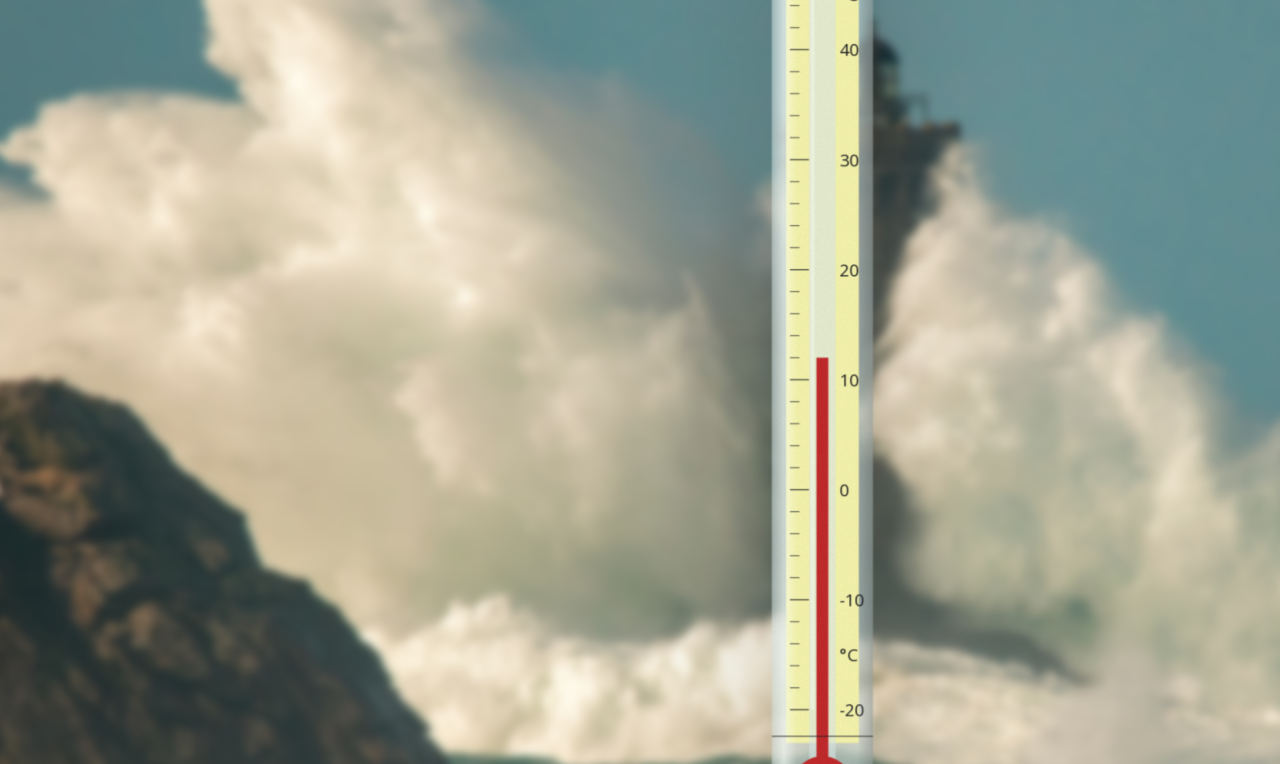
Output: 12 °C
